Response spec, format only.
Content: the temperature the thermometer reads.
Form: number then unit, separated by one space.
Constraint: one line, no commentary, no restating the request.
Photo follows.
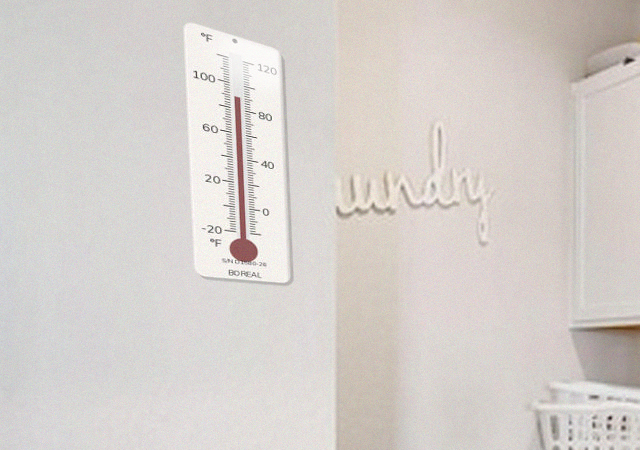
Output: 90 °F
